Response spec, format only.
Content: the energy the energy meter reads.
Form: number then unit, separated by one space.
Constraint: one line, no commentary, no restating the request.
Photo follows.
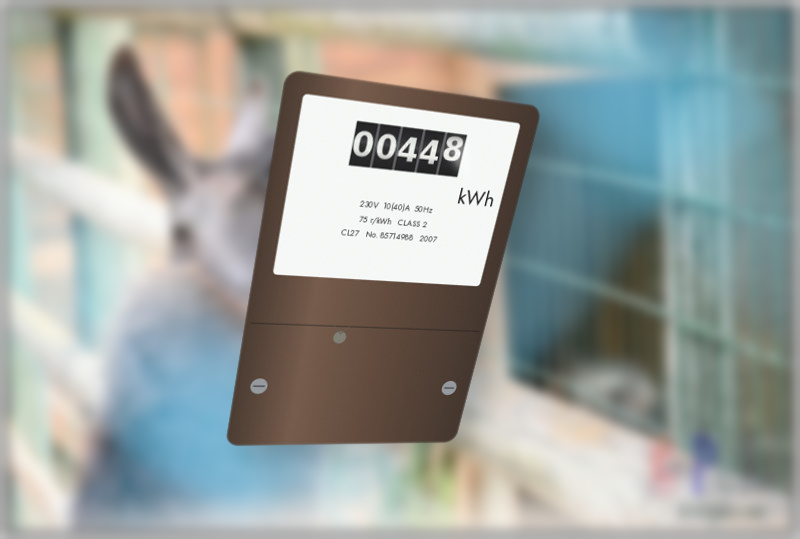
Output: 448 kWh
